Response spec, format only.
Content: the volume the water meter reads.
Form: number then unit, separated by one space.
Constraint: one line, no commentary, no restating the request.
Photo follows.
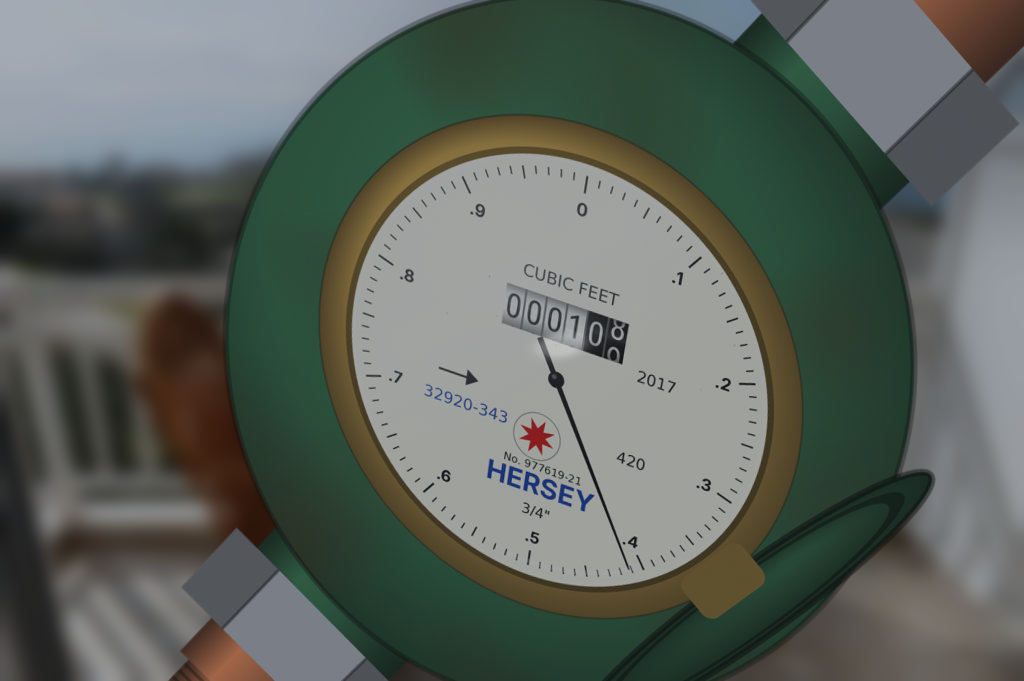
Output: 108.41 ft³
